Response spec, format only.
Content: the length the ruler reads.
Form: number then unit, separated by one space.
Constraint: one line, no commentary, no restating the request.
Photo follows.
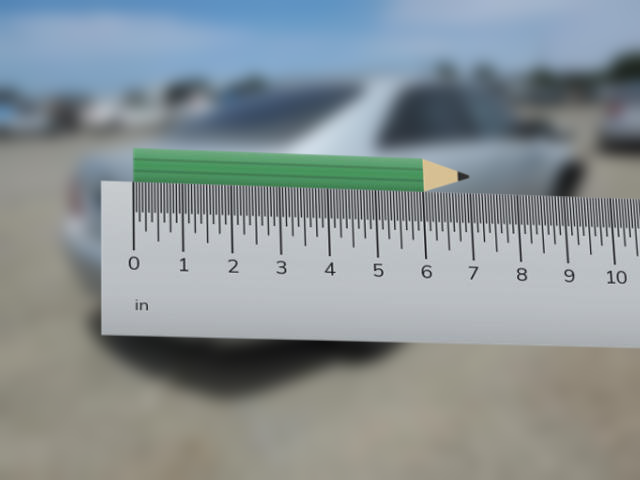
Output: 7 in
